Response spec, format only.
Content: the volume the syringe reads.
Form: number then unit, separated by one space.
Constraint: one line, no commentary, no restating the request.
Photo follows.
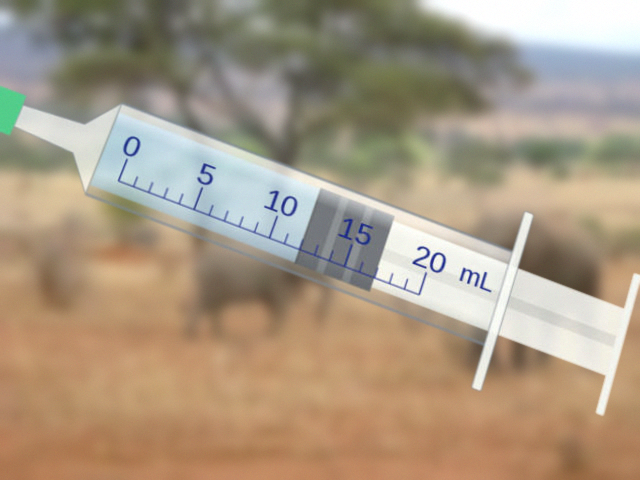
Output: 12 mL
